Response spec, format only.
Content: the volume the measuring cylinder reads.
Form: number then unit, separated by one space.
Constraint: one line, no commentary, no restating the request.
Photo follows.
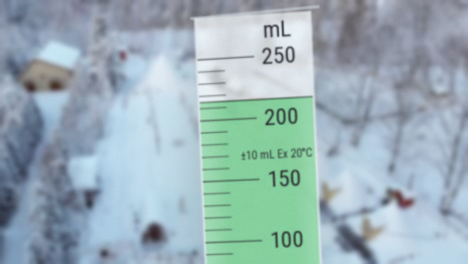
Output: 215 mL
